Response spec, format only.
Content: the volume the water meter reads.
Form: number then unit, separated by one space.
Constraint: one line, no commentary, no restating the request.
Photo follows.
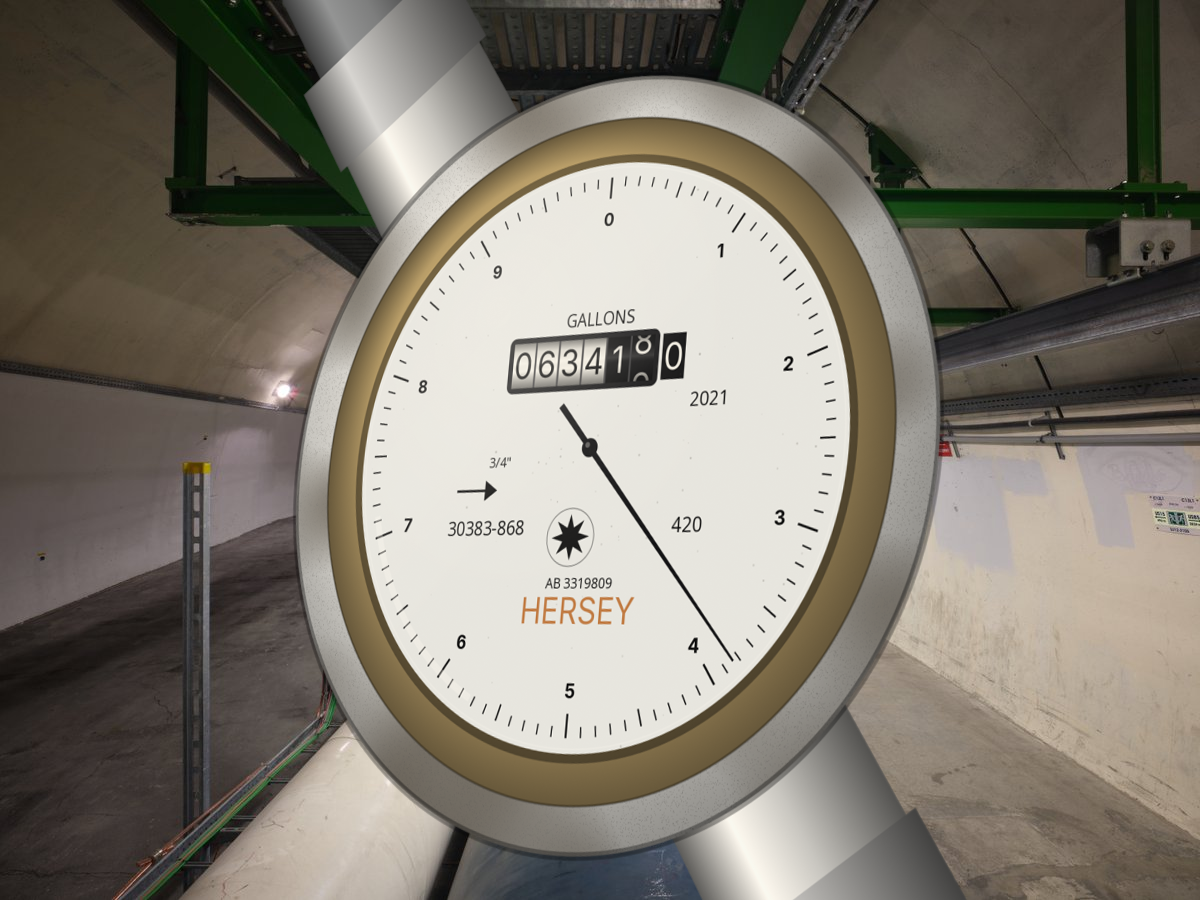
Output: 634183.8 gal
